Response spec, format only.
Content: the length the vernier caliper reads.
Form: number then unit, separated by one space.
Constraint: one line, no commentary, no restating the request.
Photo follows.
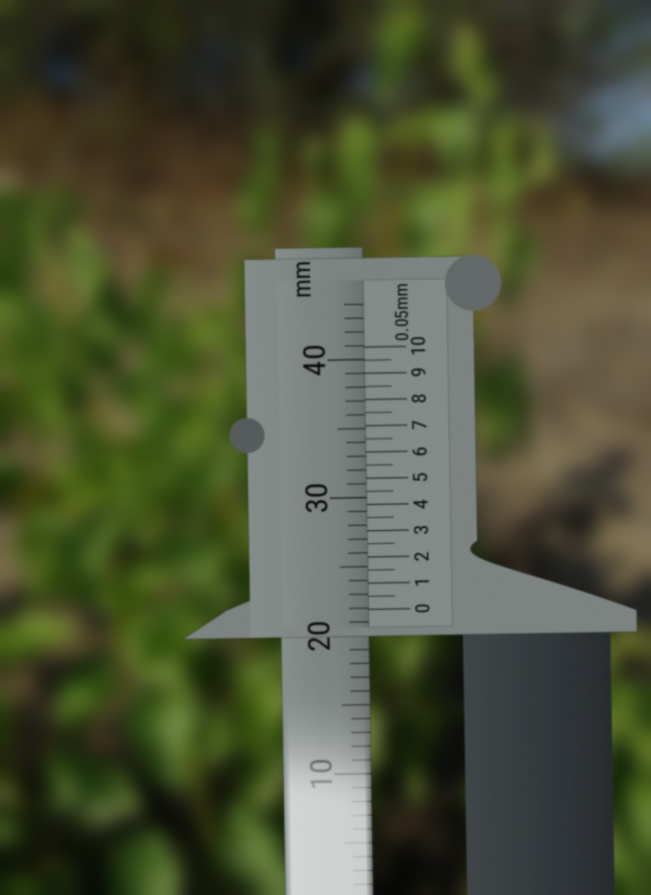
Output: 21.9 mm
